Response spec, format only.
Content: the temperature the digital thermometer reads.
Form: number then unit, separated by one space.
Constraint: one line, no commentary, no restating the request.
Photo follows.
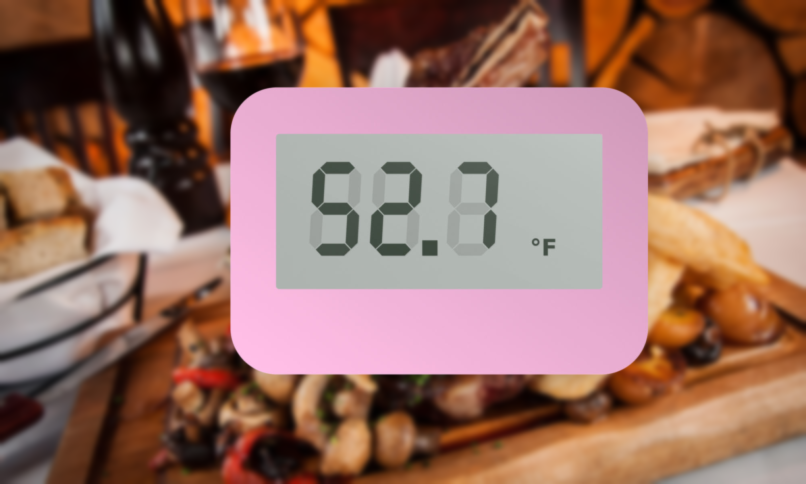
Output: 52.7 °F
